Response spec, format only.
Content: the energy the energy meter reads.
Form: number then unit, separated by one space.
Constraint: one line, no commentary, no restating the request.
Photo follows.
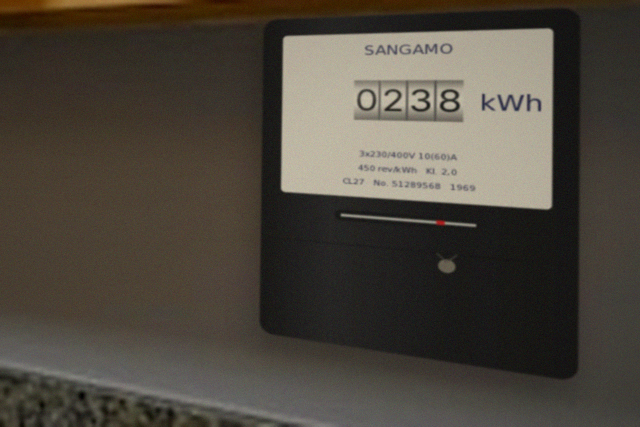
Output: 238 kWh
